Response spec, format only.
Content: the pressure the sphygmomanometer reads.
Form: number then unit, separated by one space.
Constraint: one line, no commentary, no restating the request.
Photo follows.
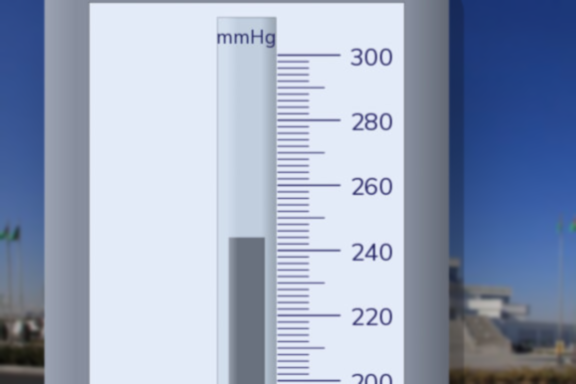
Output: 244 mmHg
